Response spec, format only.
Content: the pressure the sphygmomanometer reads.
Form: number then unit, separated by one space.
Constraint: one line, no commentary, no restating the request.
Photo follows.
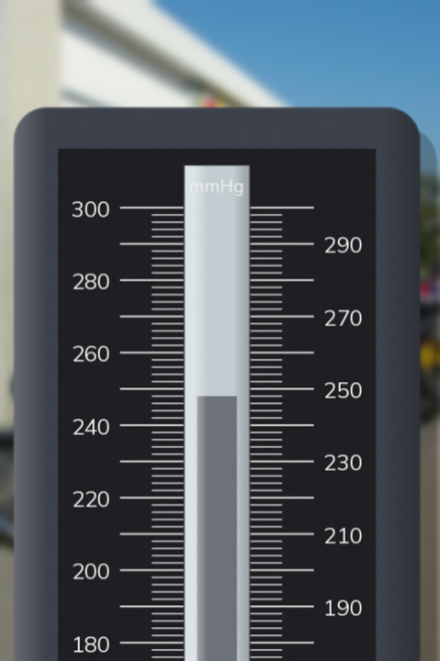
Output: 248 mmHg
